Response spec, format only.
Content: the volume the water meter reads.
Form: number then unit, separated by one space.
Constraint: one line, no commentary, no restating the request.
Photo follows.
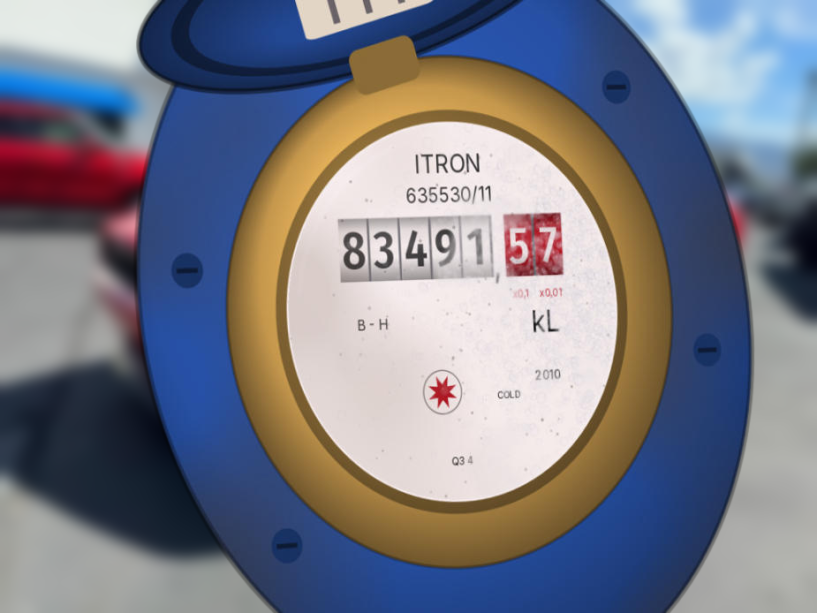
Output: 83491.57 kL
